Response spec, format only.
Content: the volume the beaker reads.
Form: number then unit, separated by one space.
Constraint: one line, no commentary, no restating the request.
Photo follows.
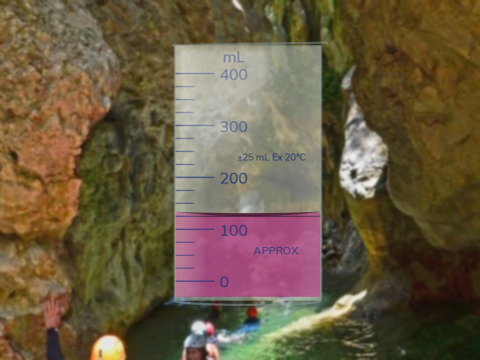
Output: 125 mL
